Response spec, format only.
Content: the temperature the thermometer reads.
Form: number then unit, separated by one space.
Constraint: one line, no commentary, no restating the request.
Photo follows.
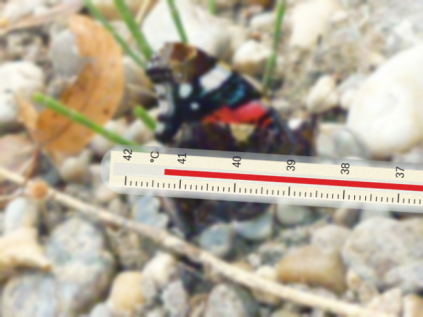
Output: 41.3 °C
